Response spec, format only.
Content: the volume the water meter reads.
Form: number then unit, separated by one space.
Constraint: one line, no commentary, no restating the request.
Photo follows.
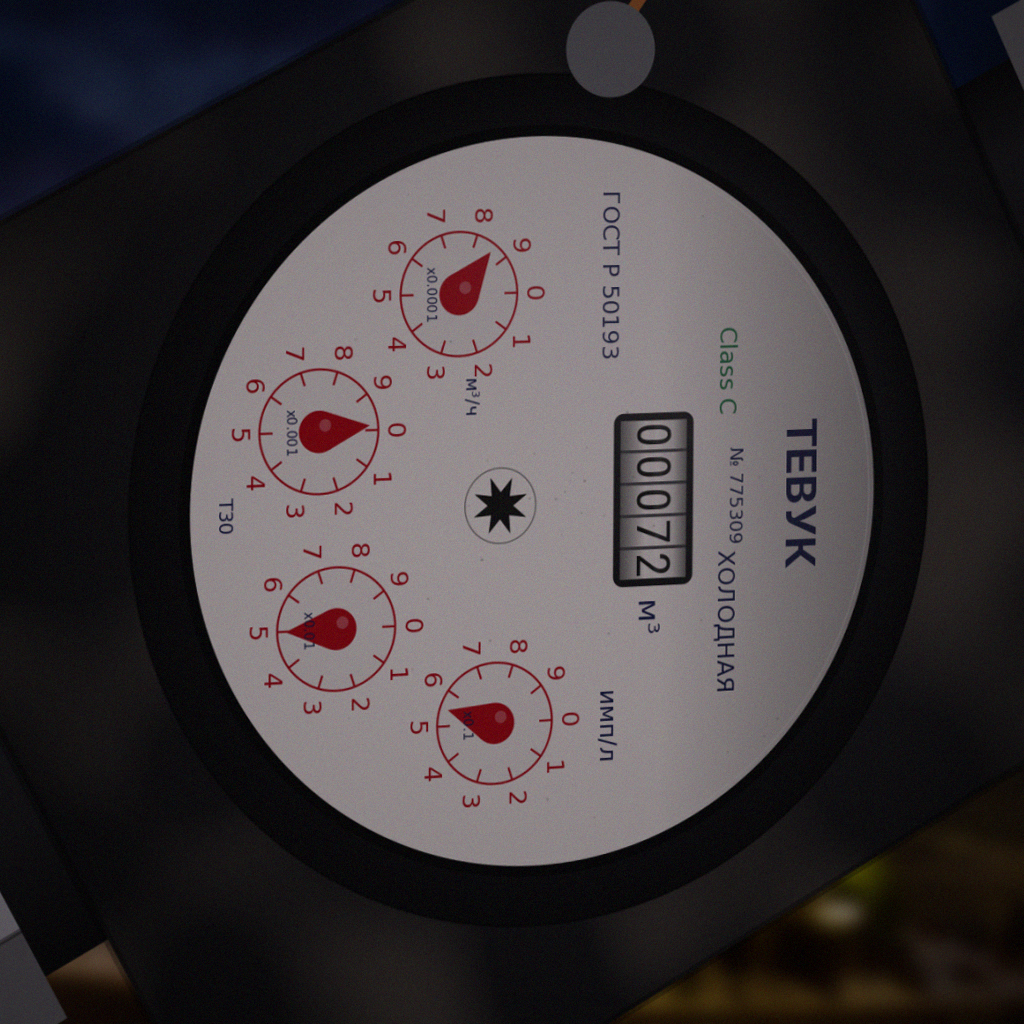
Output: 72.5498 m³
